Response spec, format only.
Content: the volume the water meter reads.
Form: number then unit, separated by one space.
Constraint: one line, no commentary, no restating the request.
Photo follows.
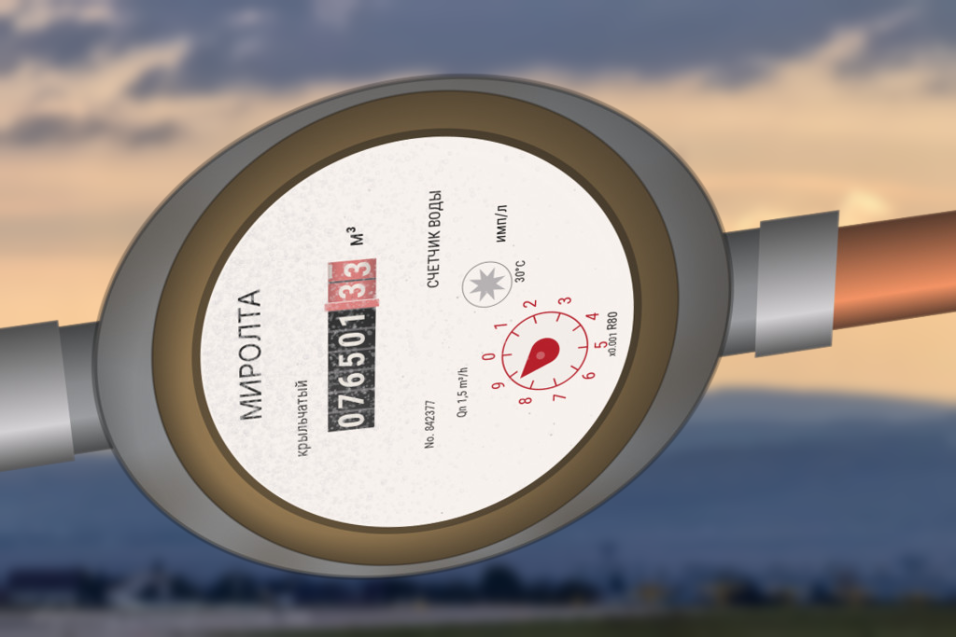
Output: 76501.328 m³
